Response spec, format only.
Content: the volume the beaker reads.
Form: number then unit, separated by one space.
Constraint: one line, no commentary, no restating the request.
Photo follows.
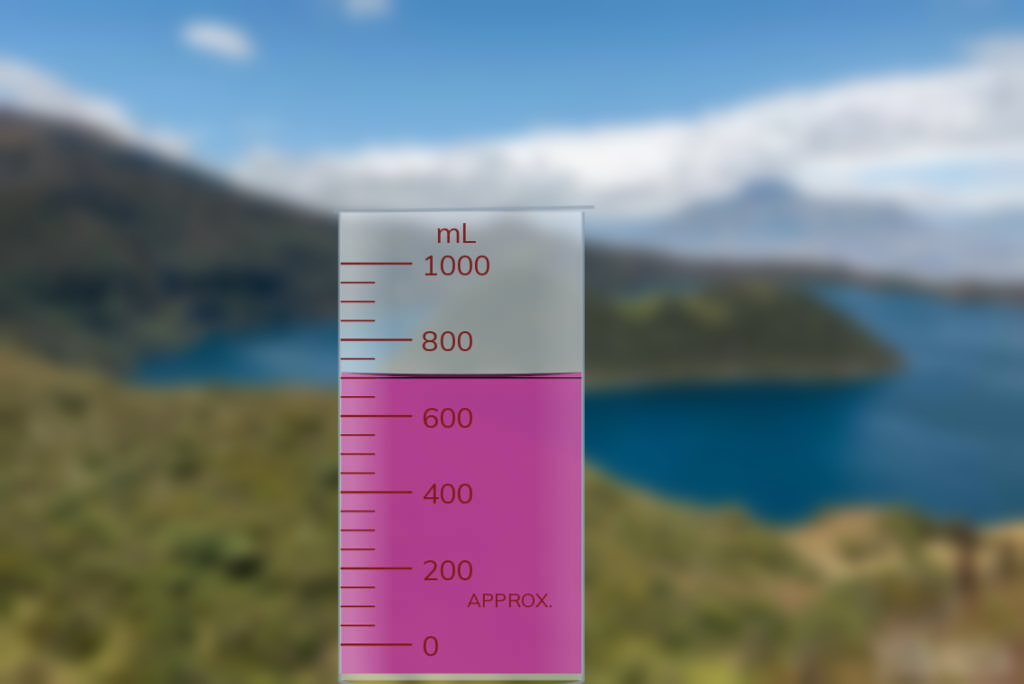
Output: 700 mL
